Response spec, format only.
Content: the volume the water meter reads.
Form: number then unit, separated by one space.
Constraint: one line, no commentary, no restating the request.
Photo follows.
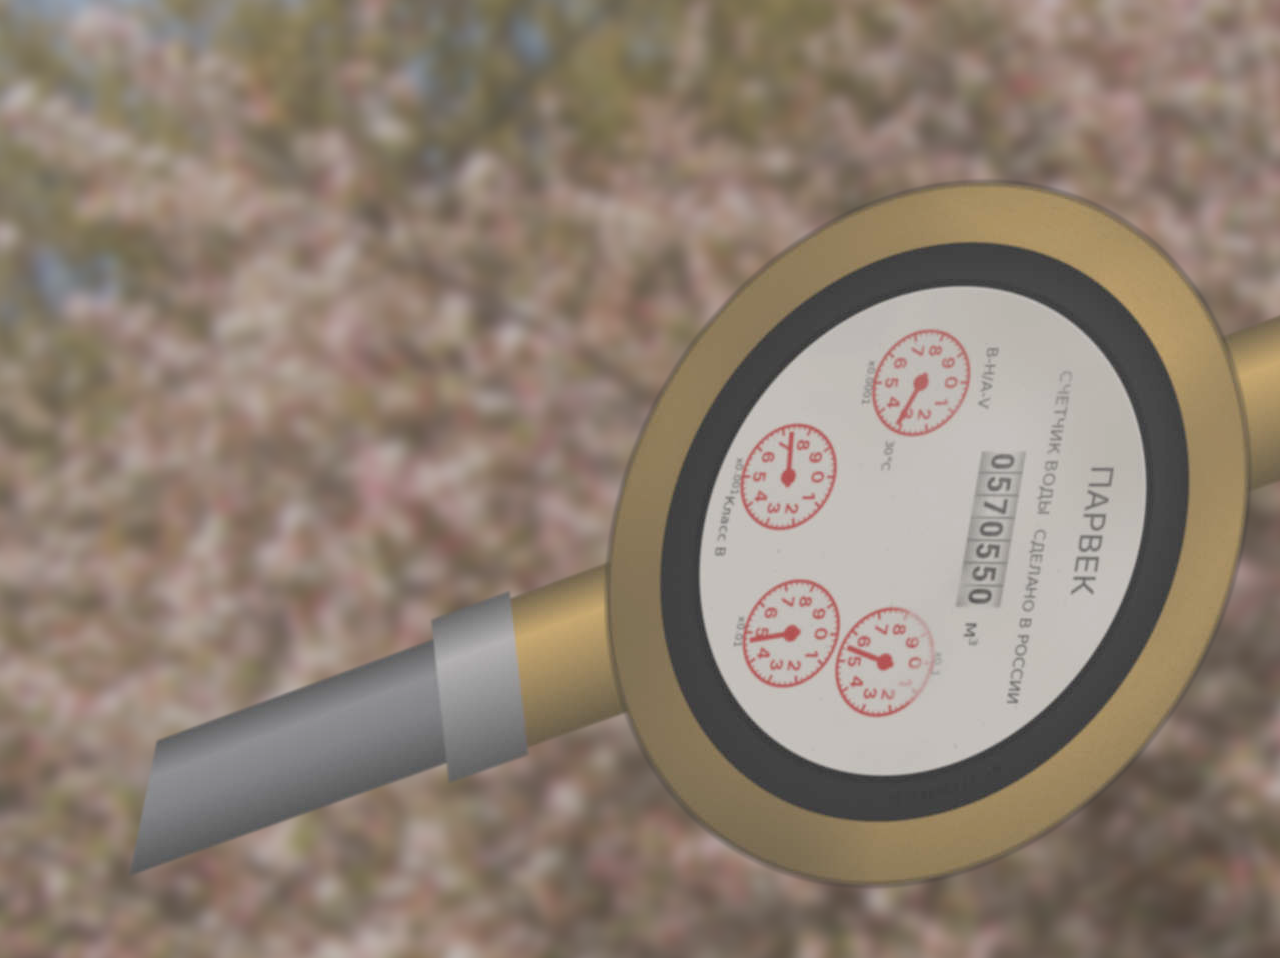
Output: 570550.5473 m³
